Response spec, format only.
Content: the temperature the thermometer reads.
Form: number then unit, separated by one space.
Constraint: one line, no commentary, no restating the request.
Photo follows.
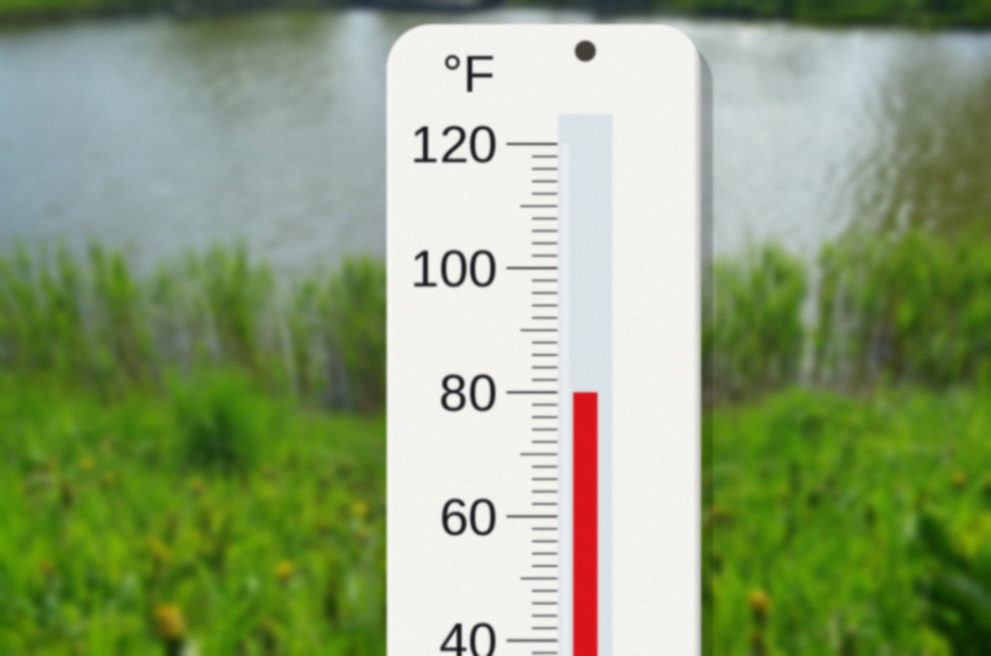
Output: 80 °F
